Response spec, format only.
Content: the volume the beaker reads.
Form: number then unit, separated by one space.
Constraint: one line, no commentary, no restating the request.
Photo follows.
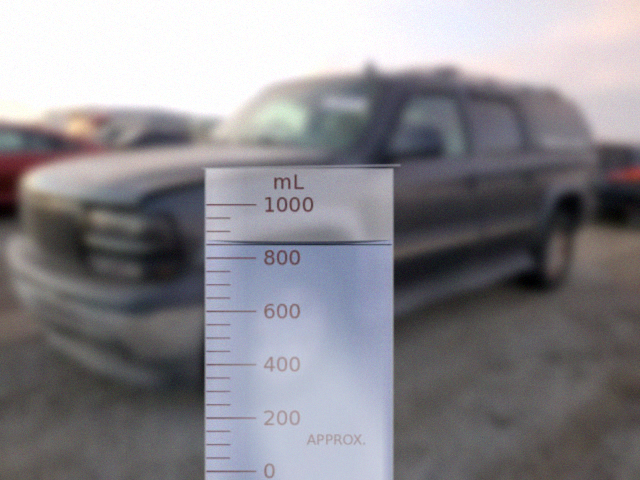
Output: 850 mL
